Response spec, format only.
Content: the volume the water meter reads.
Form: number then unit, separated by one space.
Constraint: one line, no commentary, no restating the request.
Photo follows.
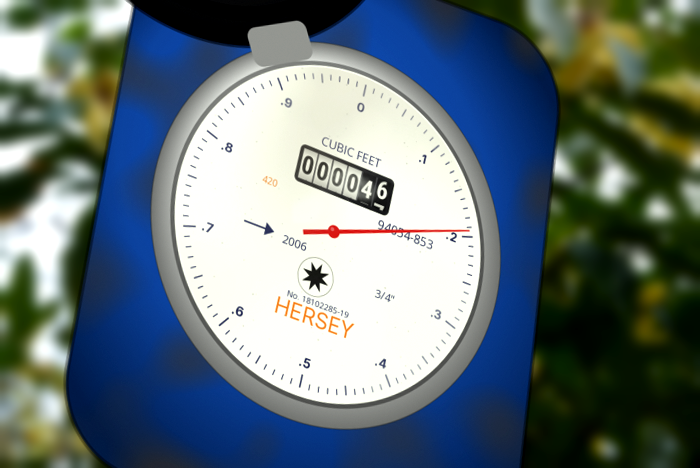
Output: 46.19 ft³
